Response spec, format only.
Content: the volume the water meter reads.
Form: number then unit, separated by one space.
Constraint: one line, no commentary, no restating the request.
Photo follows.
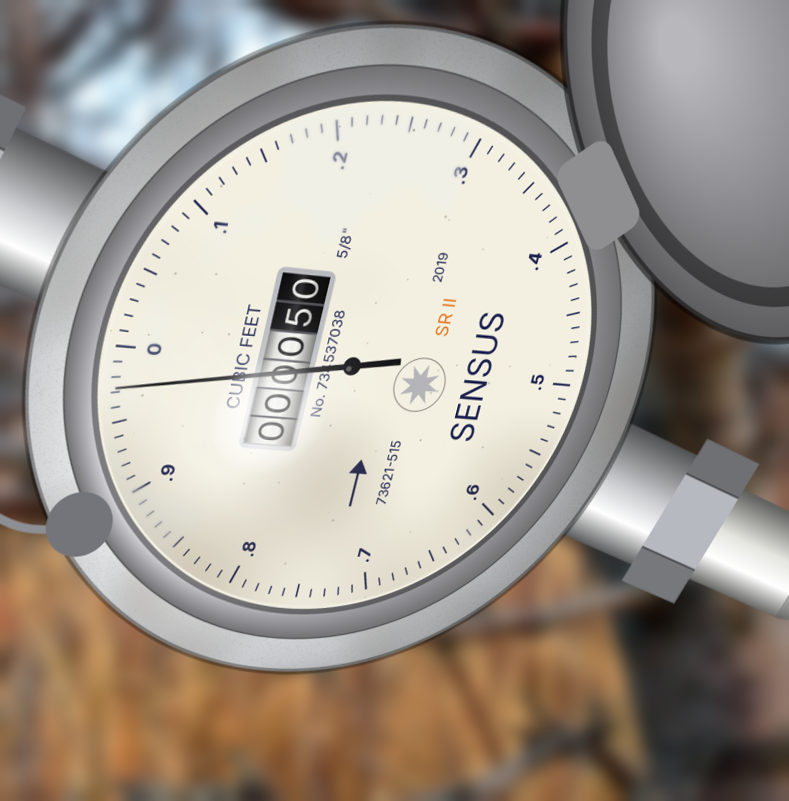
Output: 49.97 ft³
